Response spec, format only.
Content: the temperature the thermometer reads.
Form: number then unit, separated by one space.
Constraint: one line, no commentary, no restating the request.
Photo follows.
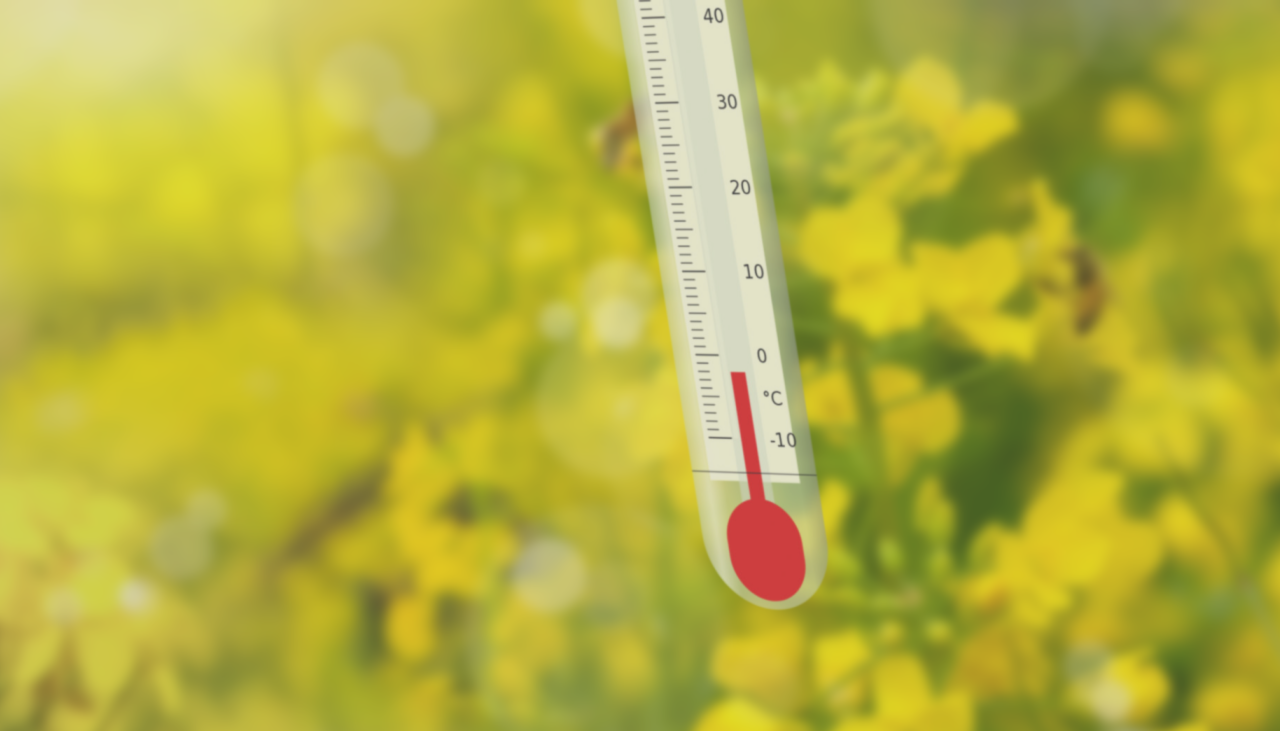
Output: -2 °C
